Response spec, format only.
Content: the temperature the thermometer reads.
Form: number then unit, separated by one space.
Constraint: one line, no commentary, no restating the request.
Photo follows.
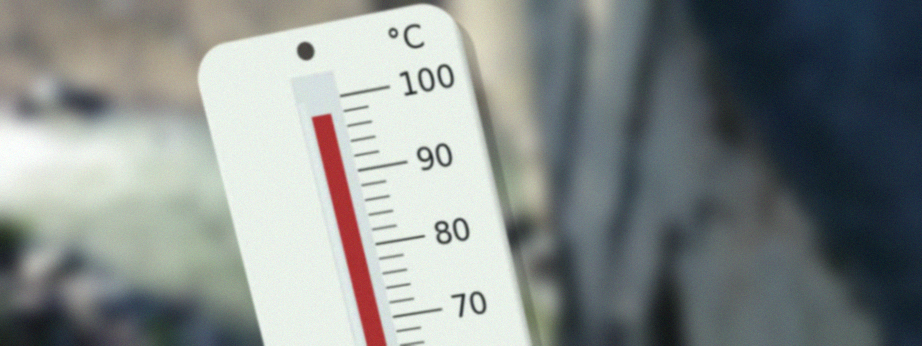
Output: 98 °C
